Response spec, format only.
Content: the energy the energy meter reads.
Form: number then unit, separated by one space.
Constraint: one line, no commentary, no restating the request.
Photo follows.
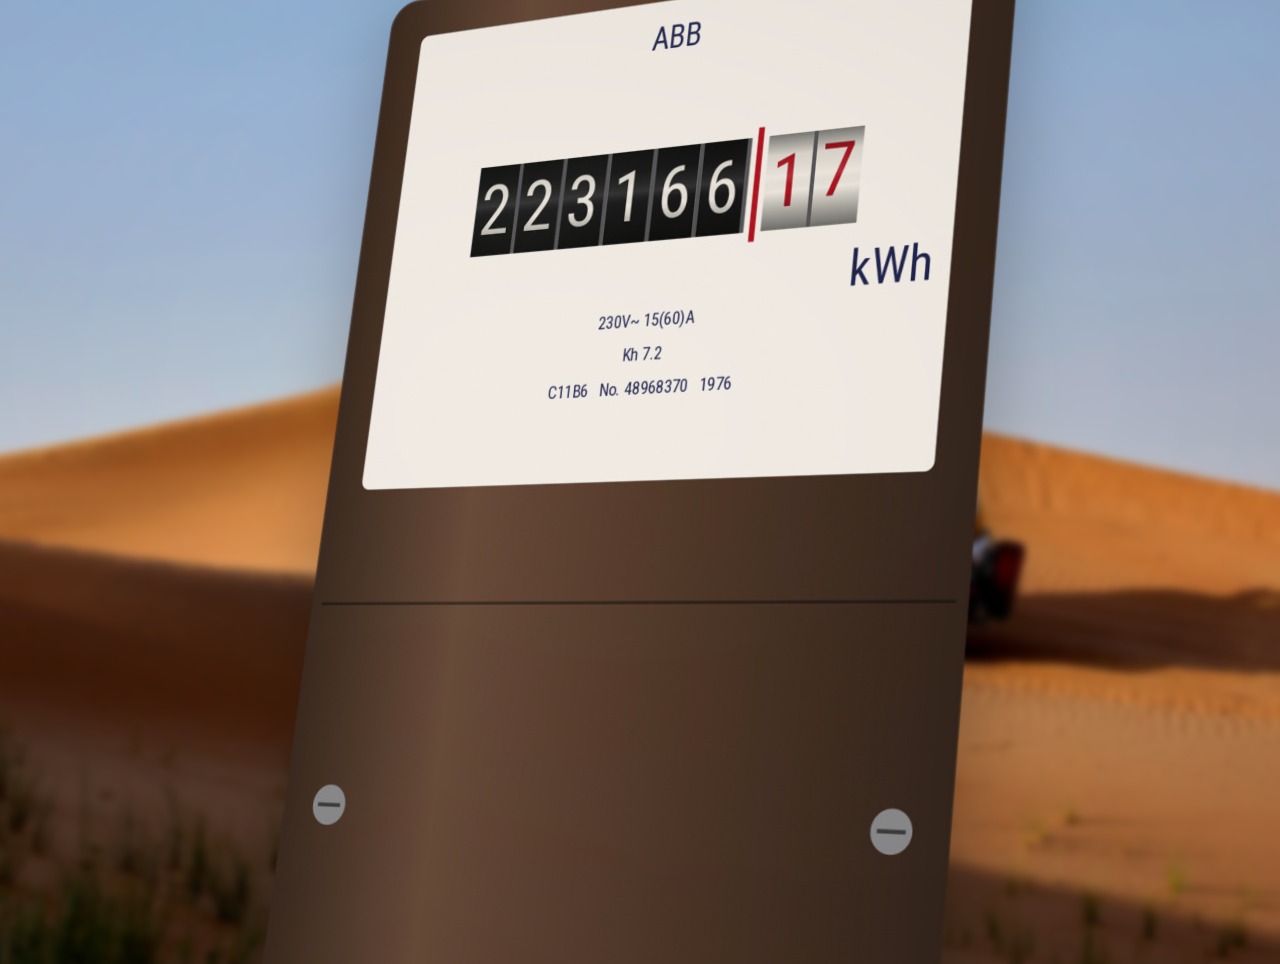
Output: 223166.17 kWh
